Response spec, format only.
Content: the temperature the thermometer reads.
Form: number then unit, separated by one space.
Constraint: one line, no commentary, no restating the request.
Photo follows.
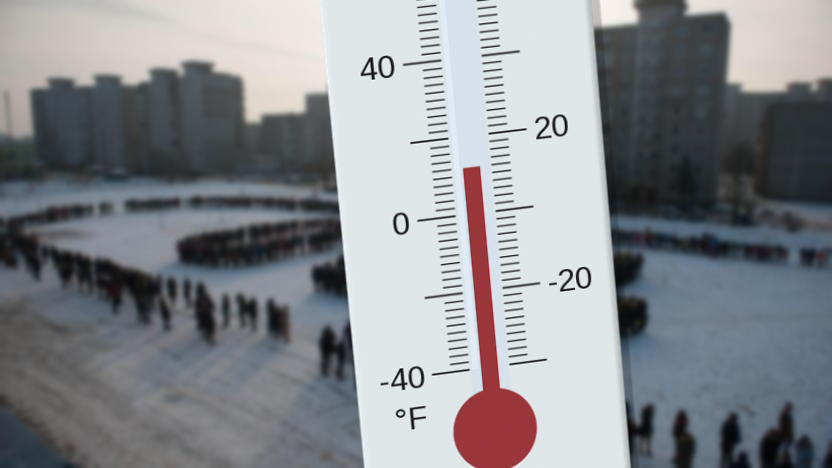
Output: 12 °F
